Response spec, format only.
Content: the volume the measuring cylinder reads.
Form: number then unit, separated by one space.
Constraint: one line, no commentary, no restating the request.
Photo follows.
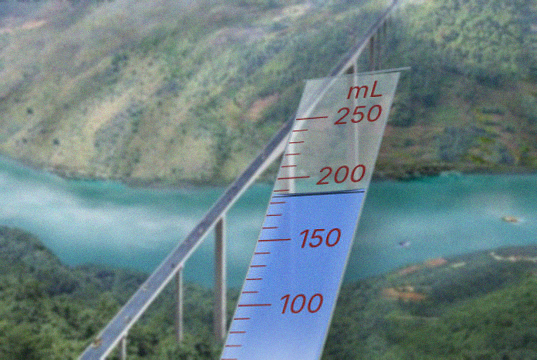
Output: 185 mL
